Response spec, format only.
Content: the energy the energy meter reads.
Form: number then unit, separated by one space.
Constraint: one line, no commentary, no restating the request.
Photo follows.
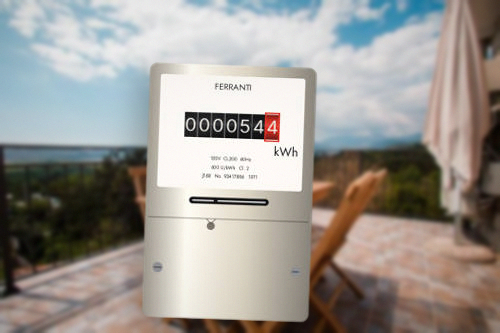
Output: 54.4 kWh
